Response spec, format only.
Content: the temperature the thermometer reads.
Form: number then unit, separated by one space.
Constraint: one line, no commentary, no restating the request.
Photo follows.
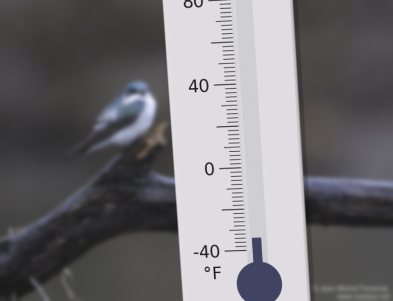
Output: -34 °F
